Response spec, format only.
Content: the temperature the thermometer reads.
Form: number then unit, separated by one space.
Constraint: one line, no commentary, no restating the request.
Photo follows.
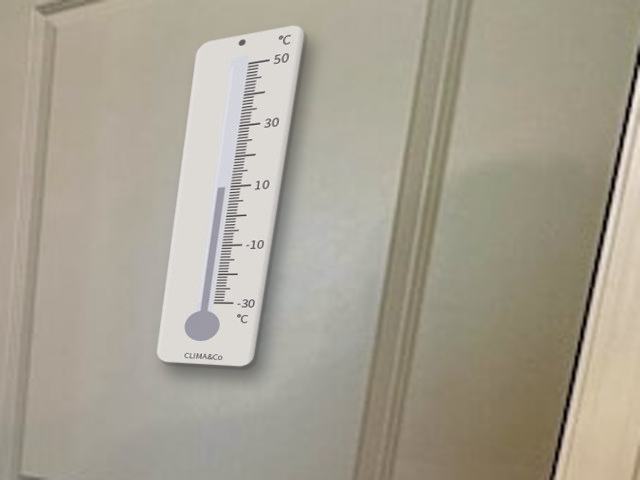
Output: 10 °C
